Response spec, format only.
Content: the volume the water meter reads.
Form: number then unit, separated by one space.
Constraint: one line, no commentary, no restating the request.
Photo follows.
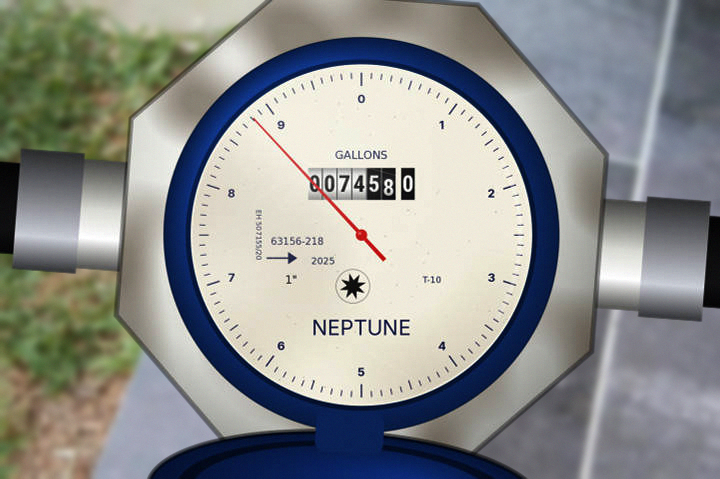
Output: 74578.8 gal
